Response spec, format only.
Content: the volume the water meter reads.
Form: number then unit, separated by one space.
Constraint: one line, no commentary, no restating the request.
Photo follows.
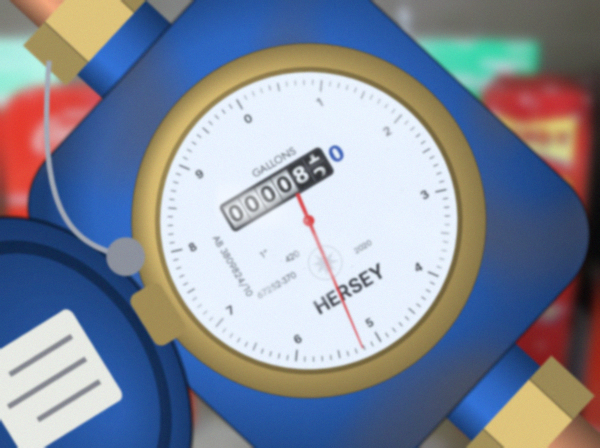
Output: 815.2 gal
